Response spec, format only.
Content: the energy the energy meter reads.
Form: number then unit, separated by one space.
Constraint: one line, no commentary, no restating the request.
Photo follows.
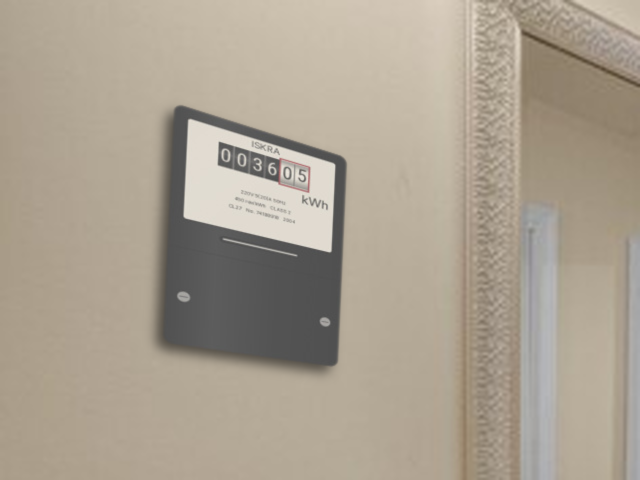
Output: 36.05 kWh
